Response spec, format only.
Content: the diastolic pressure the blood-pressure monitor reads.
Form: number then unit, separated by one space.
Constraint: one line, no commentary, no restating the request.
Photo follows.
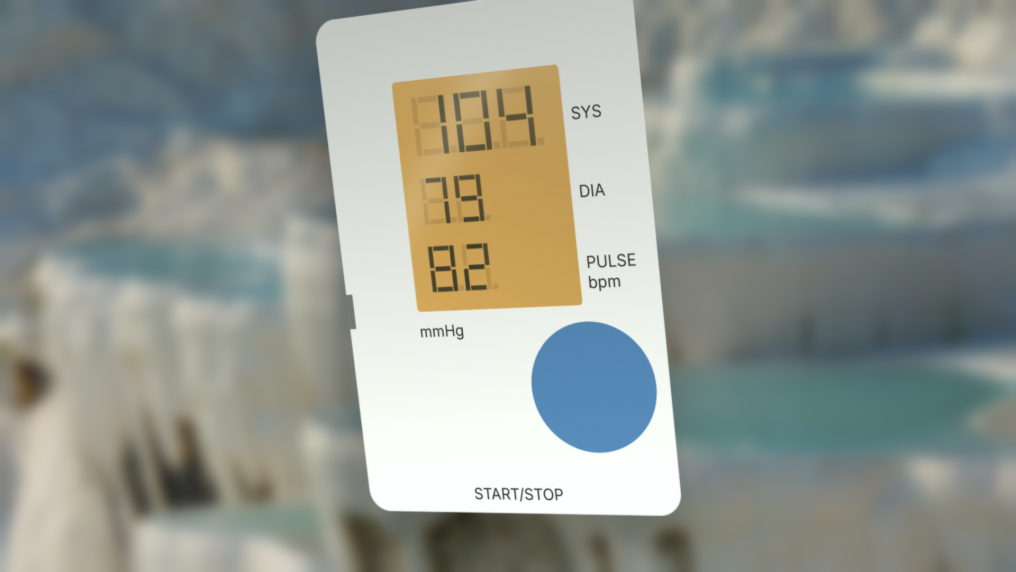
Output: 79 mmHg
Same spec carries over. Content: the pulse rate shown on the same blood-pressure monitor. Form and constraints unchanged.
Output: 82 bpm
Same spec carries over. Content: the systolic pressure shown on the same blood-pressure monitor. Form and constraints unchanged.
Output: 104 mmHg
